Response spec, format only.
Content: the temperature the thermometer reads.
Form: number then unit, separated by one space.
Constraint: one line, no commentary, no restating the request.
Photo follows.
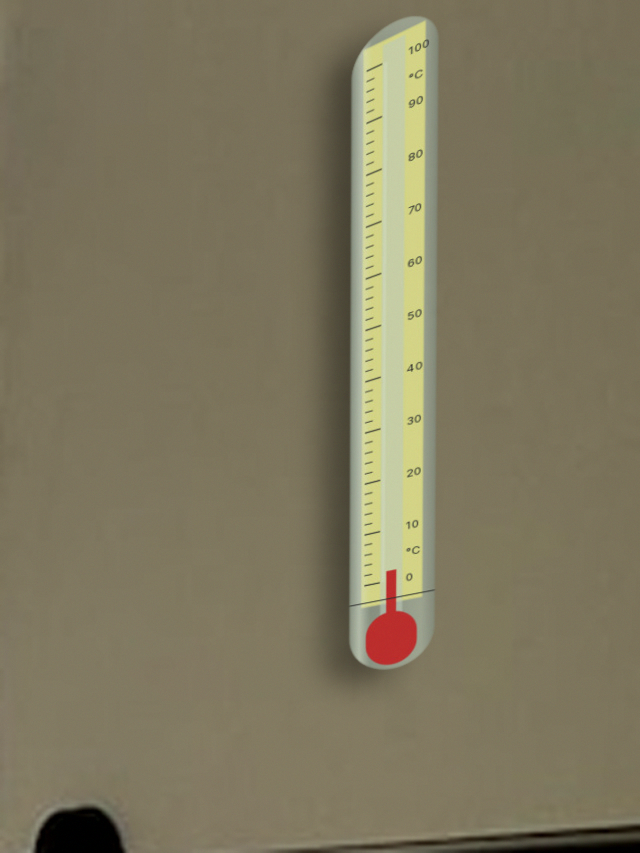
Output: 2 °C
